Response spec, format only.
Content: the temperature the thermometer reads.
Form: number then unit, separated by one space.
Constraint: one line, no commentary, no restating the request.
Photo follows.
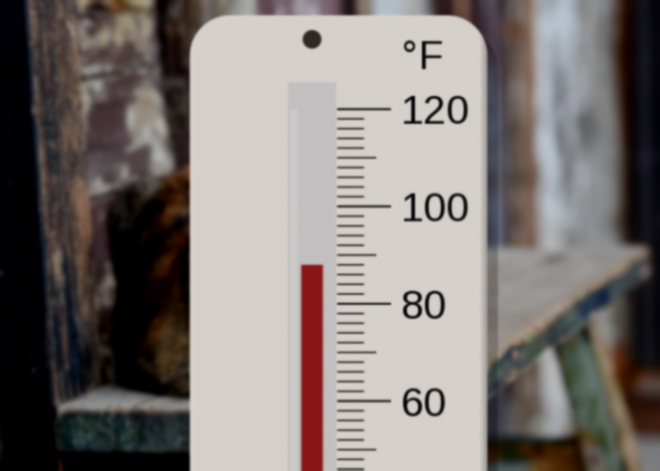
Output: 88 °F
